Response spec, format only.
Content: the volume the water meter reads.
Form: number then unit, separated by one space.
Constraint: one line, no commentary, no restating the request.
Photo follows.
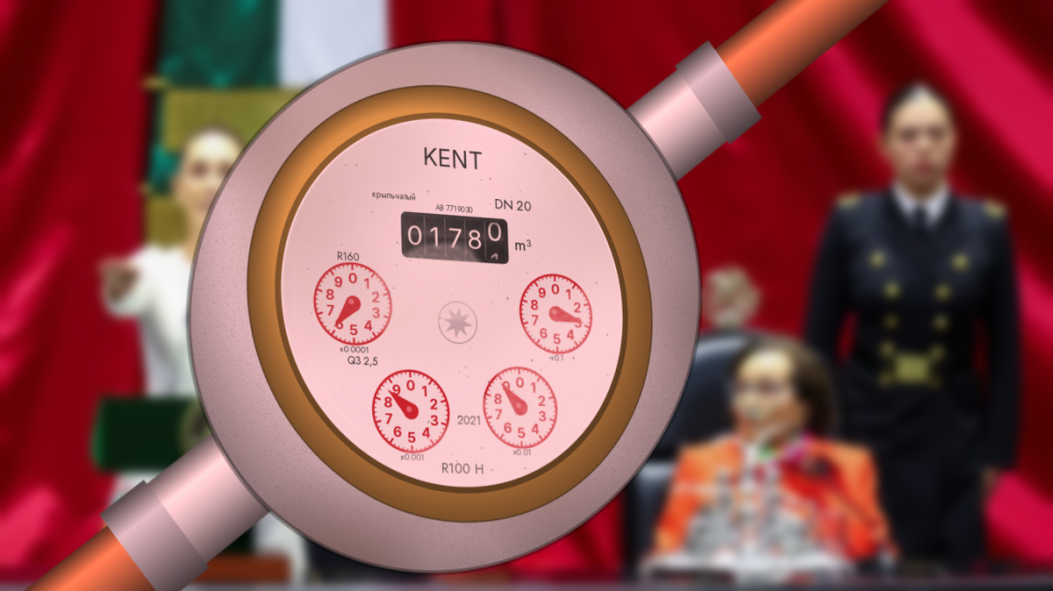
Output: 1780.2886 m³
